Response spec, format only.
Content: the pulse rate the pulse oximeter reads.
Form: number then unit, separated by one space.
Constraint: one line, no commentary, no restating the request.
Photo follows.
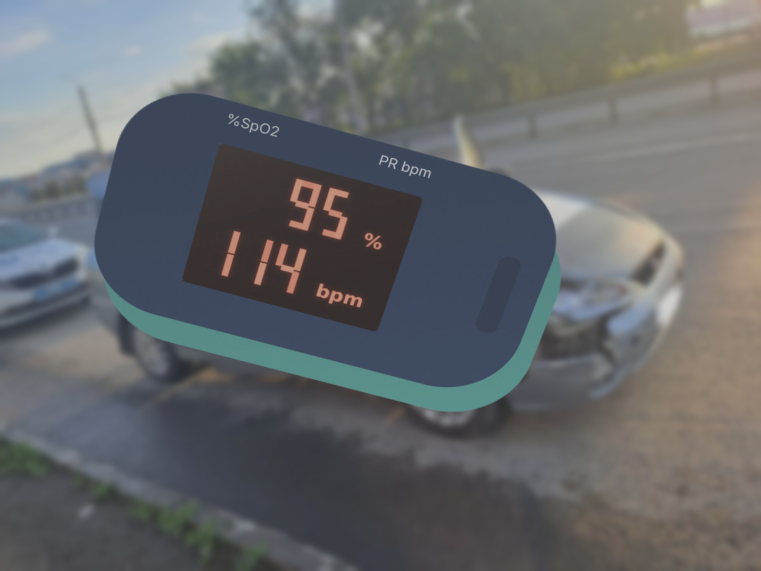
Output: 114 bpm
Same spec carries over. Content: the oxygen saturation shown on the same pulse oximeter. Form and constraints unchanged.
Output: 95 %
